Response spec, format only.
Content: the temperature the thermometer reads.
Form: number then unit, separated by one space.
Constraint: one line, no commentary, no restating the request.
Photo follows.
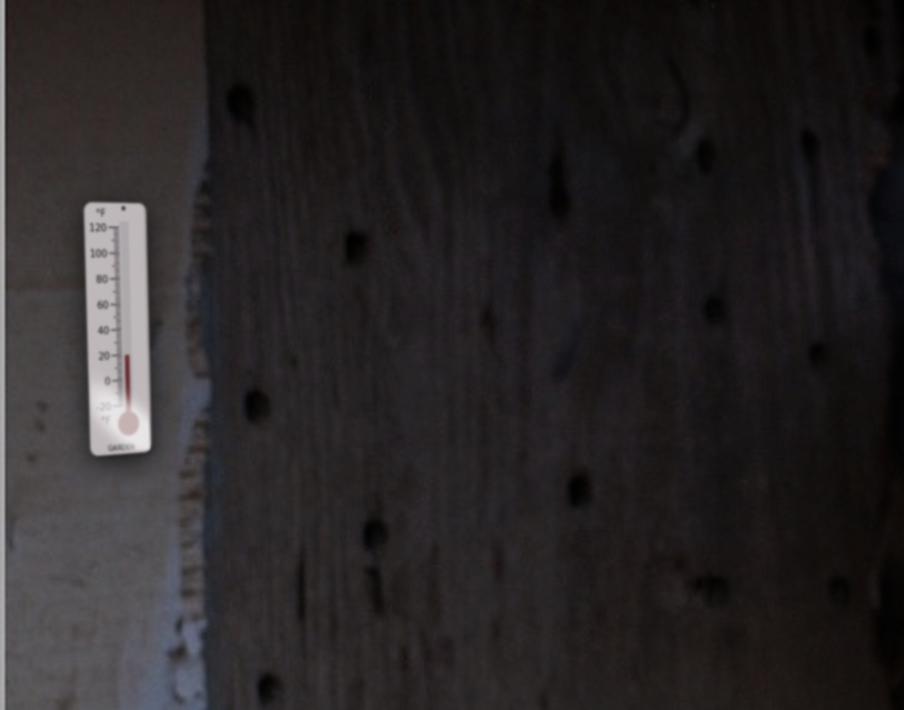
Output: 20 °F
